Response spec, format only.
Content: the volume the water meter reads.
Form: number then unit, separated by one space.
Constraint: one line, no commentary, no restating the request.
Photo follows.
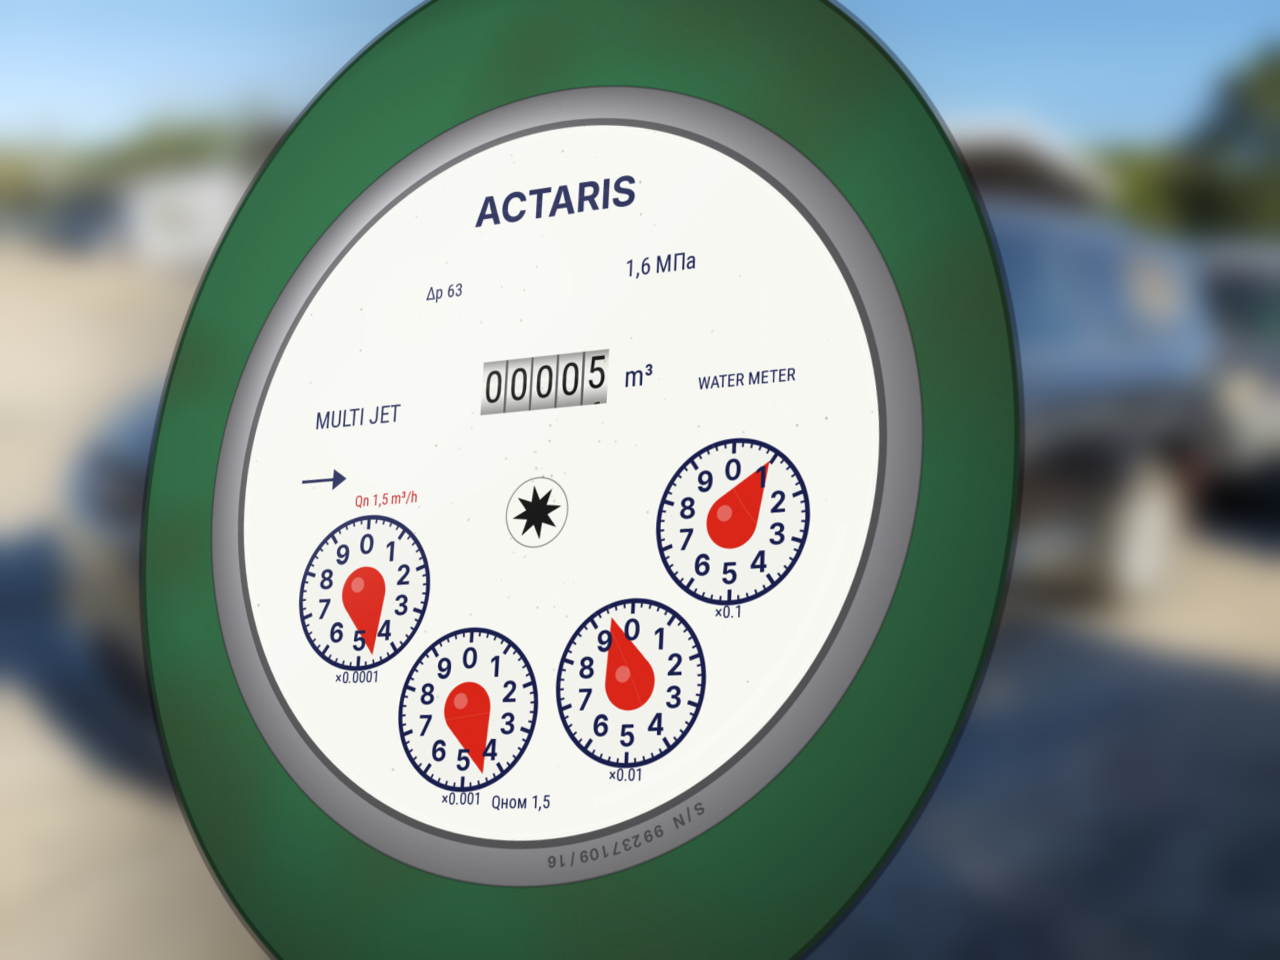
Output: 5.0944 m³
